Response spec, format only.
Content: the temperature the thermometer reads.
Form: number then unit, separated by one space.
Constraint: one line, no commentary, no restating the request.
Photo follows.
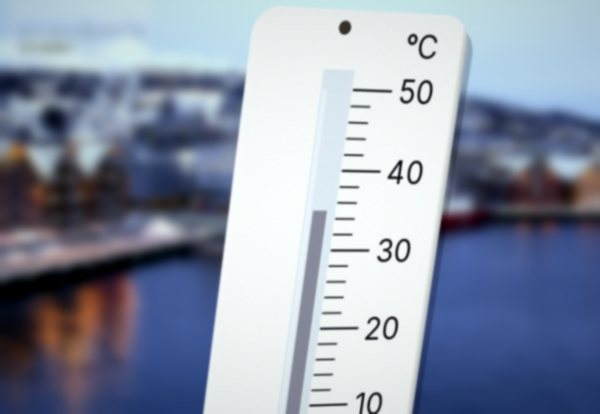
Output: 35 °C
